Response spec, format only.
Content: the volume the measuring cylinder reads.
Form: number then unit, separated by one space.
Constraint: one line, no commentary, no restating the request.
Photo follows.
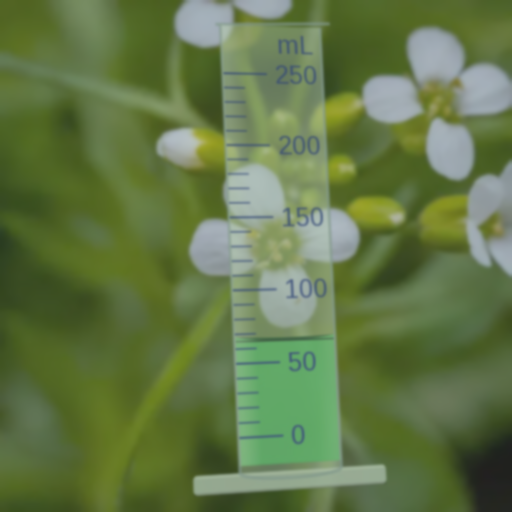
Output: 65 mL
